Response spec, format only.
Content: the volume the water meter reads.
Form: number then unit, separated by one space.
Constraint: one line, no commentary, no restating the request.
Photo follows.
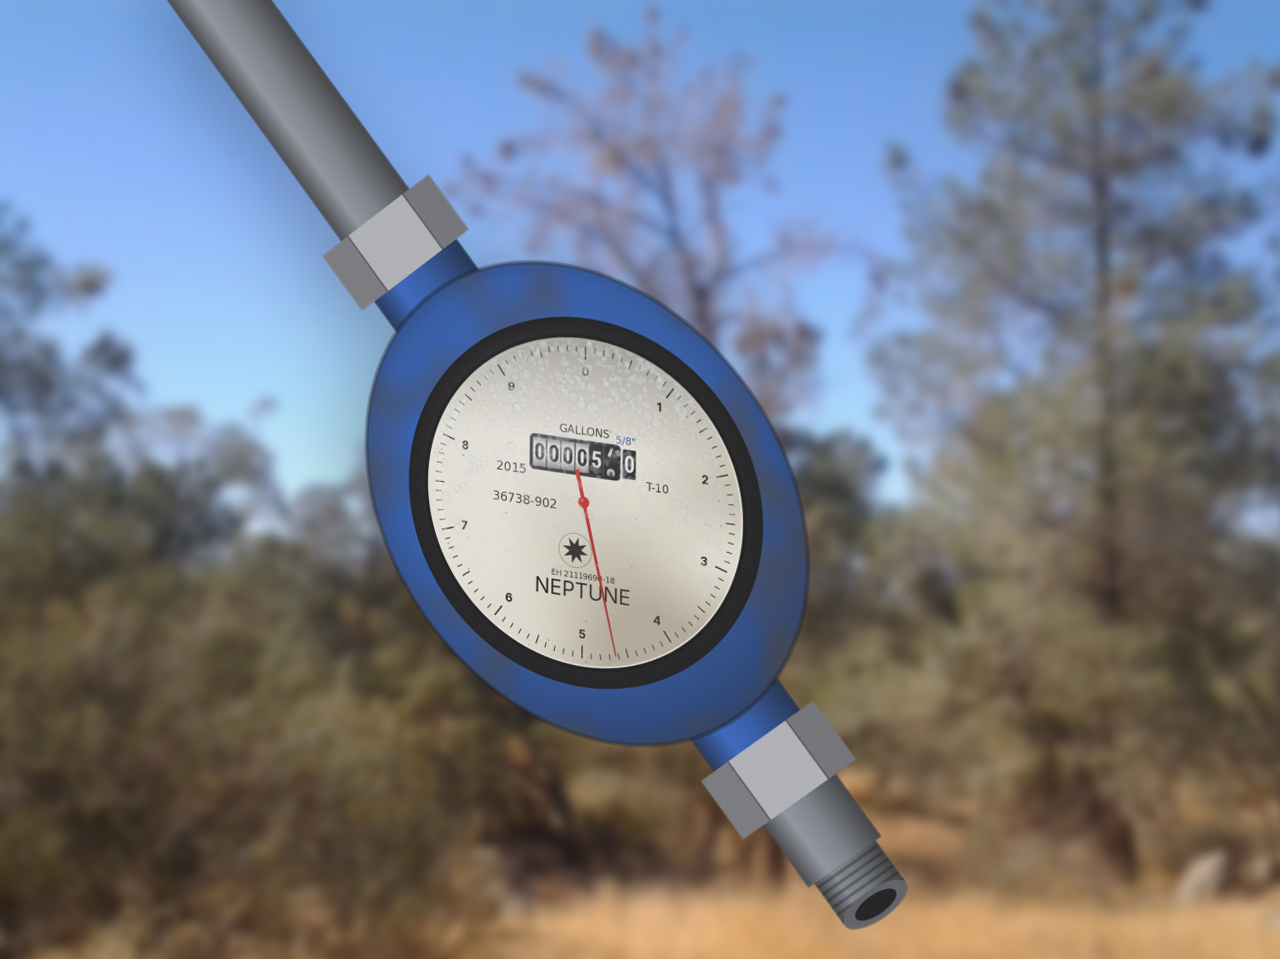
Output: 574.6 gal
